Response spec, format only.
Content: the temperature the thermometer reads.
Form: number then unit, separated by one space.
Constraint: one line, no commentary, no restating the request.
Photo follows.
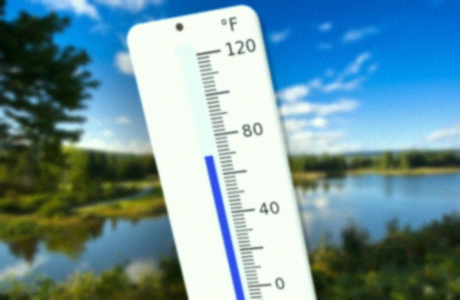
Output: 70 °F
